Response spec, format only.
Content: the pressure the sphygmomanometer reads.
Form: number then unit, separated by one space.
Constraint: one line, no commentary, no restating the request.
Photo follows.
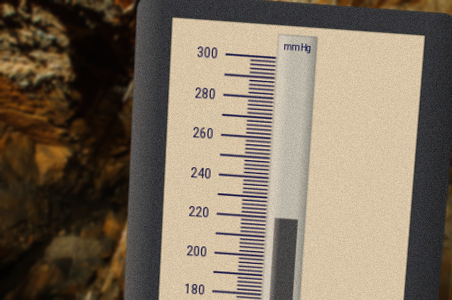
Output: 220 mmHg
